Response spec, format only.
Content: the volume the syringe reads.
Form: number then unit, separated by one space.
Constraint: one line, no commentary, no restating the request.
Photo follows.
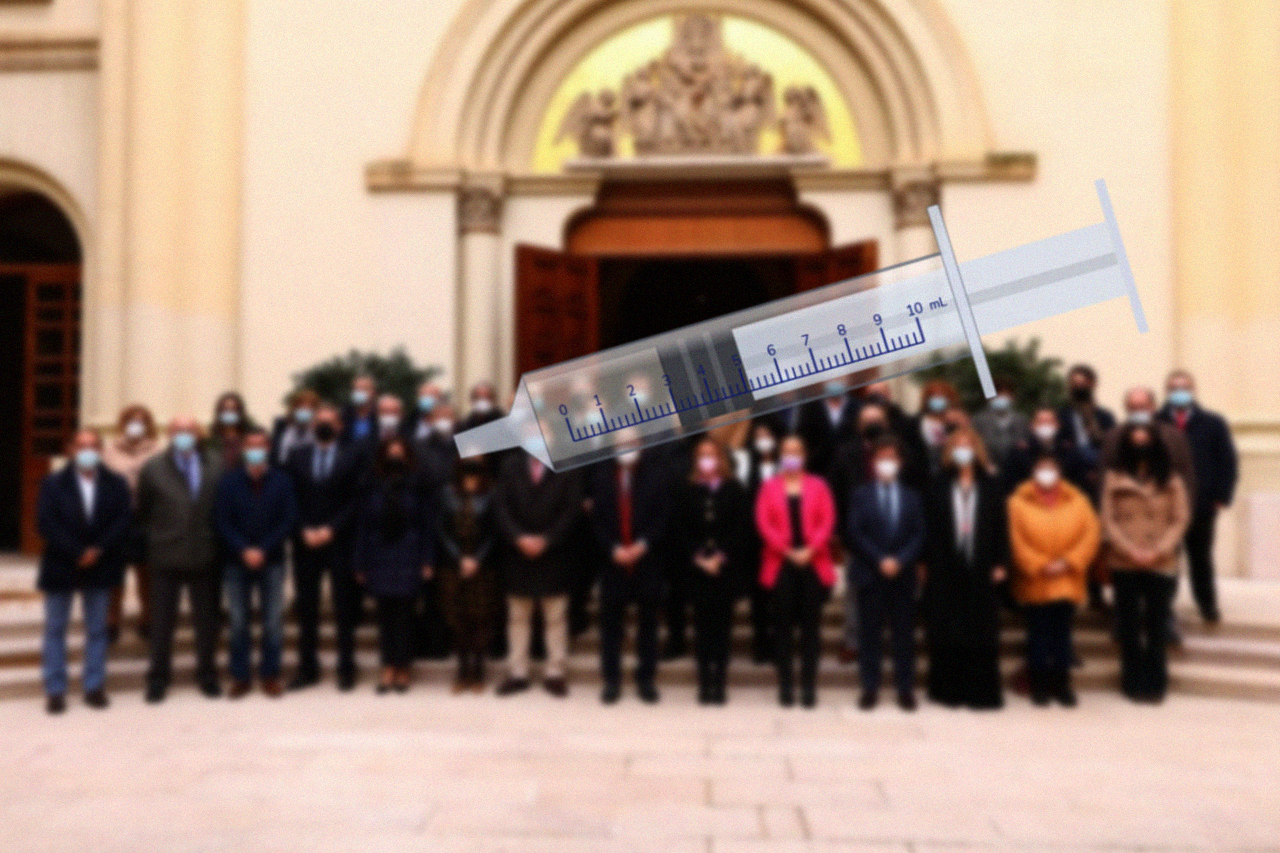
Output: 3 mL
